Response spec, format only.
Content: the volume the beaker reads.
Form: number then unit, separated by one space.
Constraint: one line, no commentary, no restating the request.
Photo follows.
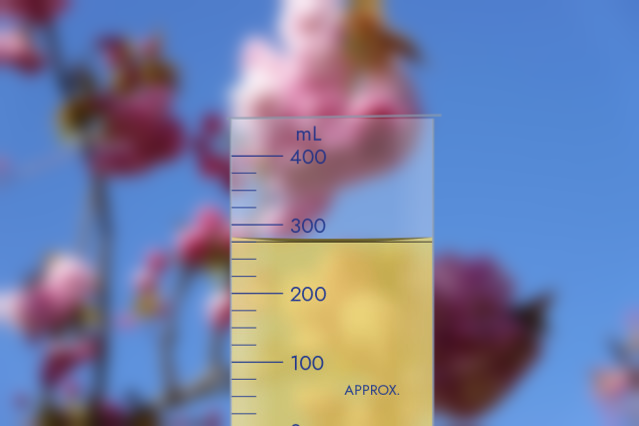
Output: 275 mL
